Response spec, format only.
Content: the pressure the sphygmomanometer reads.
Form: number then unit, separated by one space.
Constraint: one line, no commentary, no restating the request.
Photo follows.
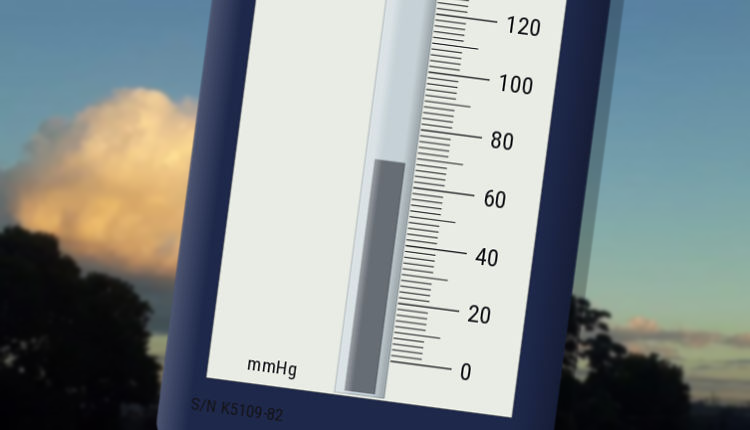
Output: 68 mmHg
